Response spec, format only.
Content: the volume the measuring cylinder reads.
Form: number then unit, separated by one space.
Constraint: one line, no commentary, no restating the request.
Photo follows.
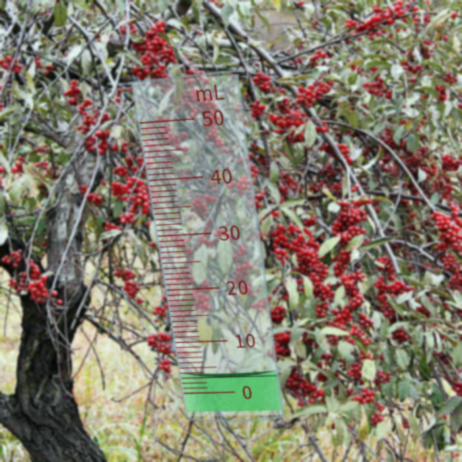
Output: 3 mL
